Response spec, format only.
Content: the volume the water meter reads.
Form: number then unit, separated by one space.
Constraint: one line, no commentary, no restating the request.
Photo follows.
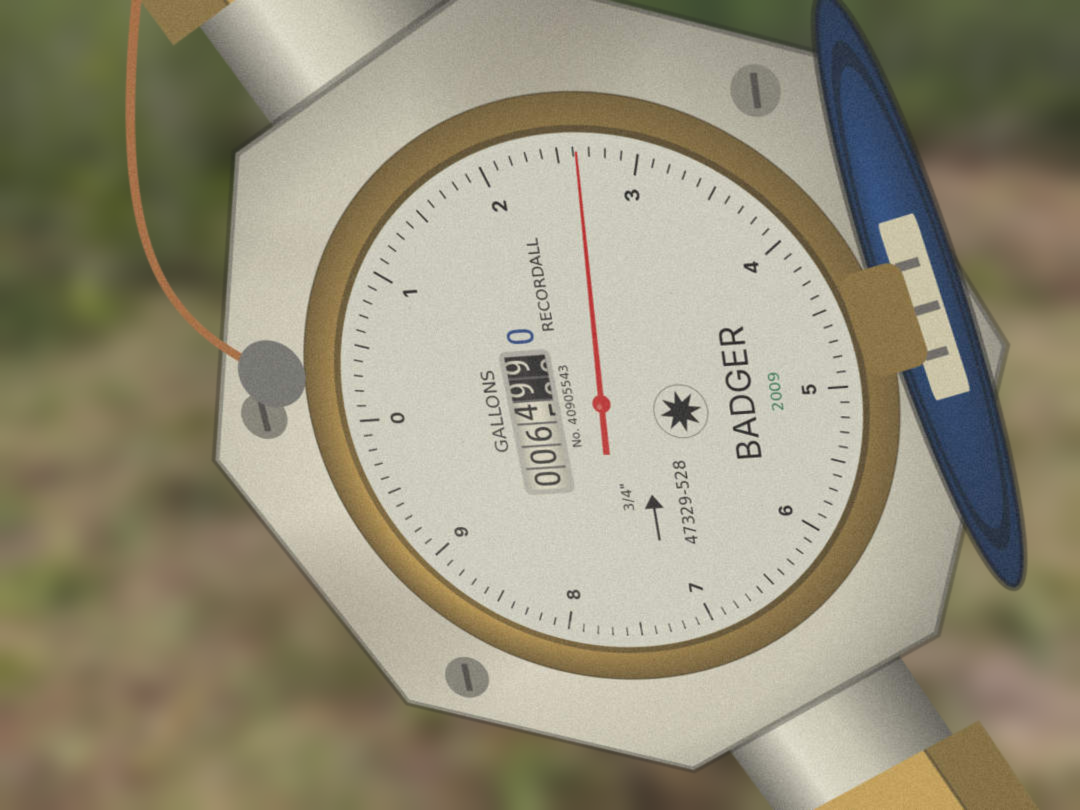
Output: 64992.6 gal
